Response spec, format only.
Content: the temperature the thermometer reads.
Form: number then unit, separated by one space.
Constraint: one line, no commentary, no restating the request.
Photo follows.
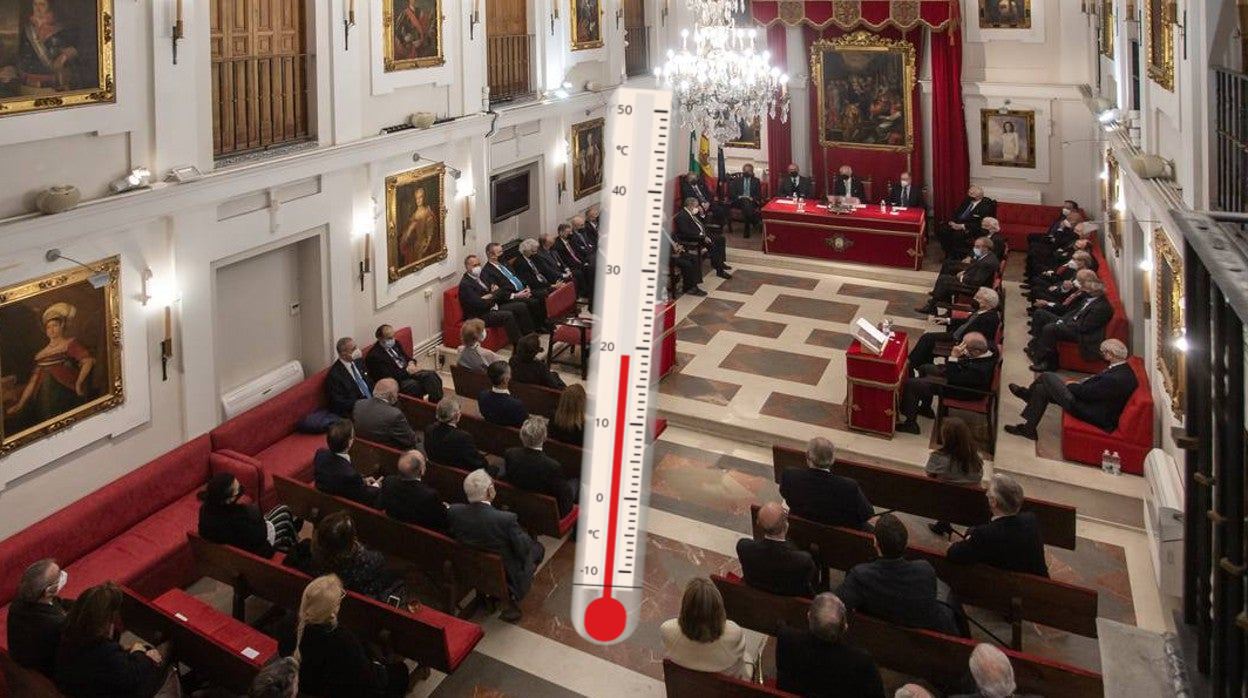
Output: 19 °C
